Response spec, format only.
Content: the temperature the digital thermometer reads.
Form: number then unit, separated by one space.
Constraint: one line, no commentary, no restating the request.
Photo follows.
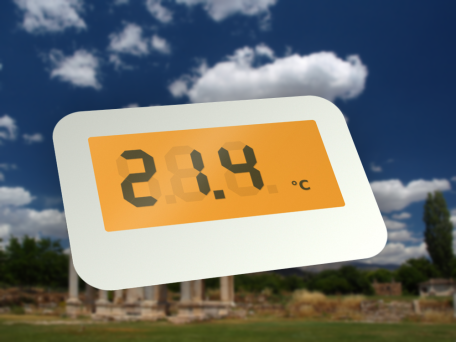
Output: 21.4 °C
